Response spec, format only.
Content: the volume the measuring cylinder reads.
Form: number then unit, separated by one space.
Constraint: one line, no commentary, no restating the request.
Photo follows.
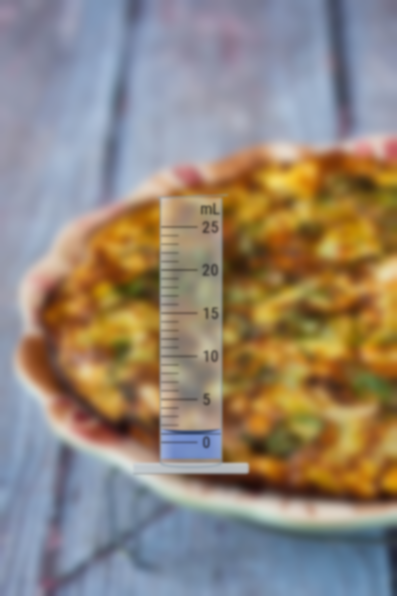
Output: 1 mL
